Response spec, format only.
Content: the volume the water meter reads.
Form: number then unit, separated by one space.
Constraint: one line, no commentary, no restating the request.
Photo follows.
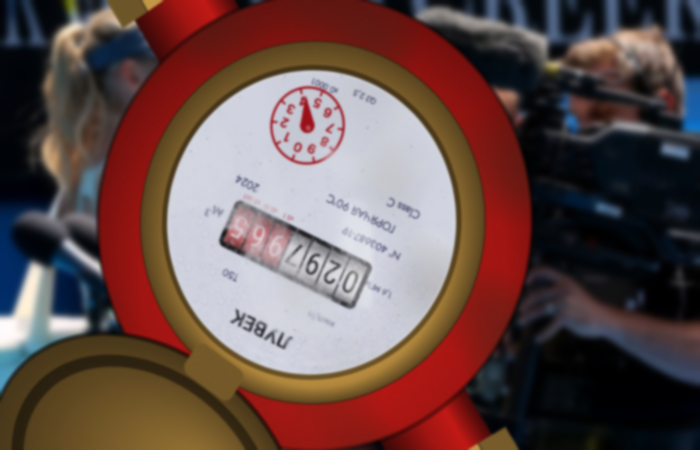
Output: 297.9654 m³
